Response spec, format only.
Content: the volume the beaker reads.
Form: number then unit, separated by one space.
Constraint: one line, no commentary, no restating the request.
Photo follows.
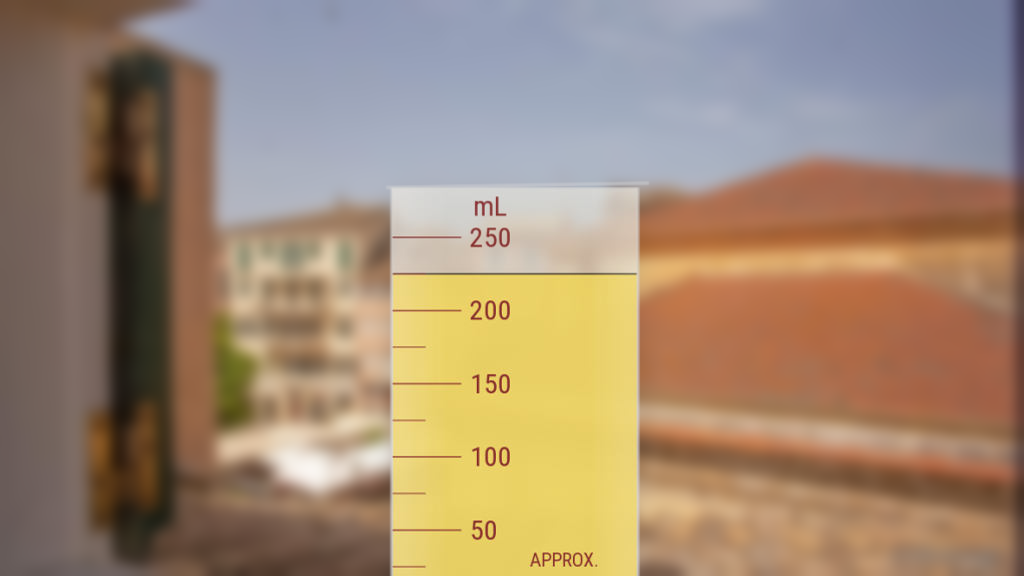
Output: 225 mL
